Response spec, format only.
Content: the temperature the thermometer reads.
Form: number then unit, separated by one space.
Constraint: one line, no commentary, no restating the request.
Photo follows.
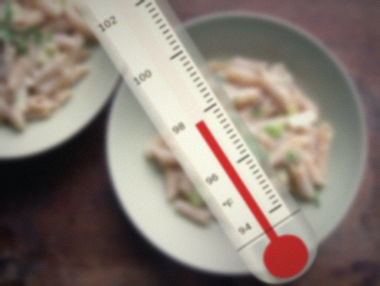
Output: 97.8 °F
